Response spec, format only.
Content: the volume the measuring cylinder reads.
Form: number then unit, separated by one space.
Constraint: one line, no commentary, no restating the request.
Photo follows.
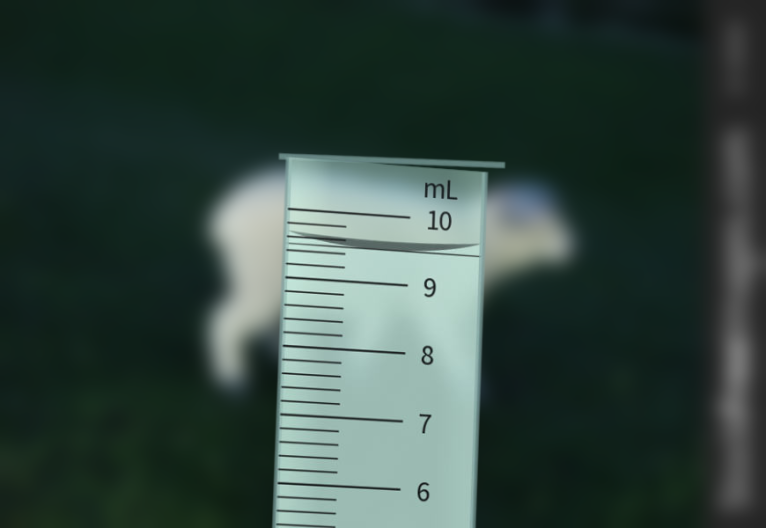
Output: 9.5 mL
